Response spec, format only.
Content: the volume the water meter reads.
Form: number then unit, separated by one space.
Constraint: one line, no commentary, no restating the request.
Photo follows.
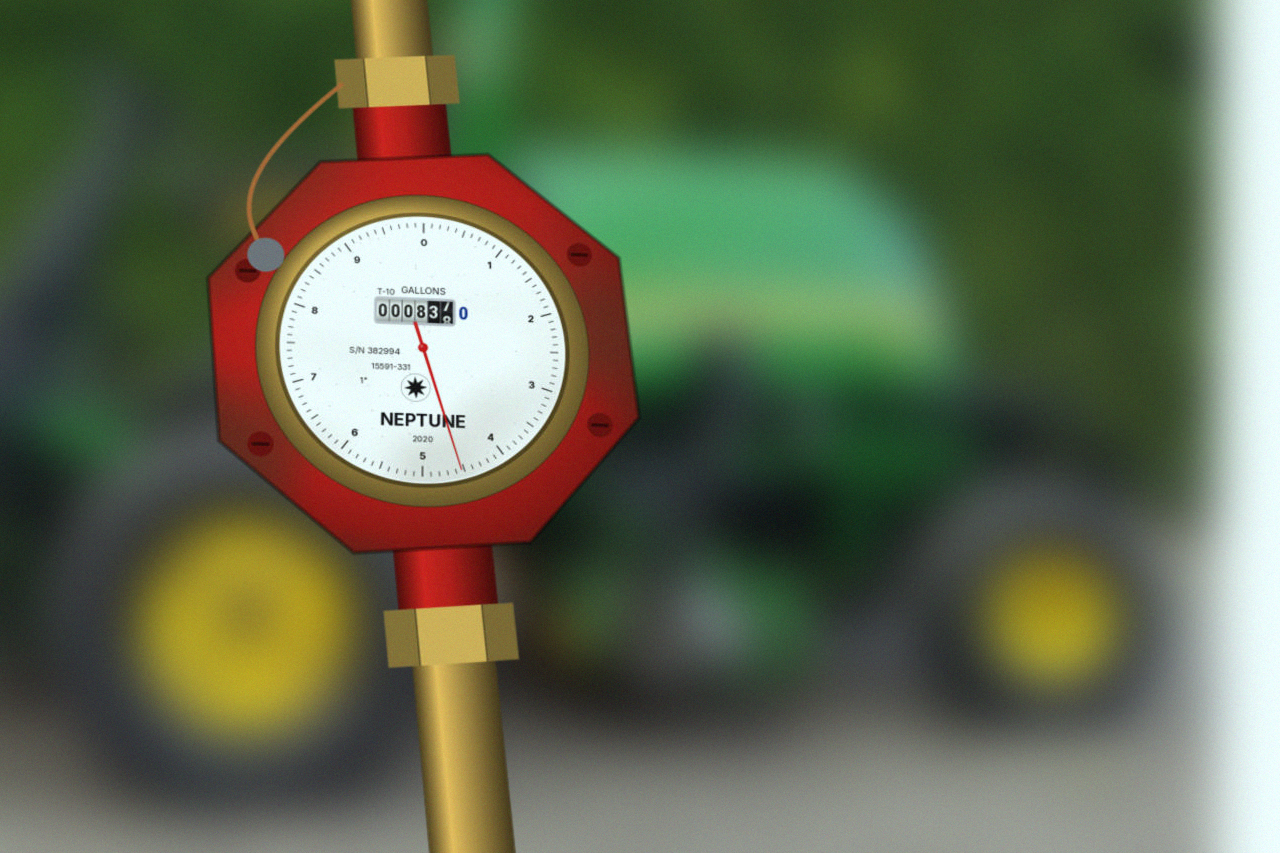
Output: 8374.5 gal
